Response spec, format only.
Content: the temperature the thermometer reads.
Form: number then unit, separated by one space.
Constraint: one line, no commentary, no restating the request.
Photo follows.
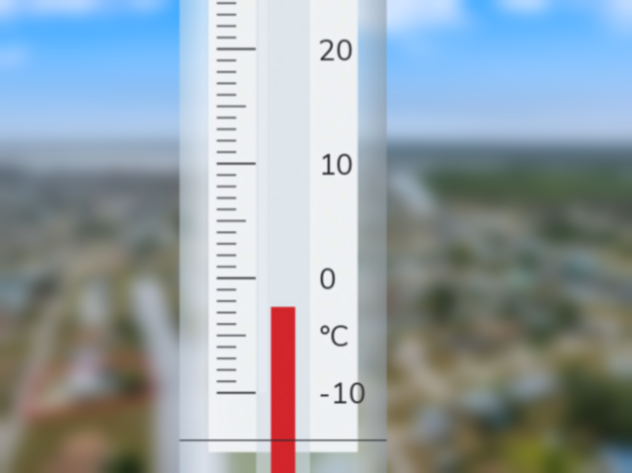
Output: -2.5 °C
